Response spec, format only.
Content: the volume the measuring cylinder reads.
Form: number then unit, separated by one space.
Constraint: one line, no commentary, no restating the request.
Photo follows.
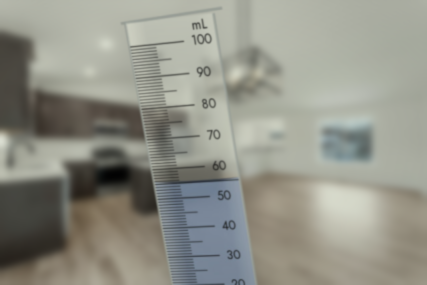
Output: 55 mL
